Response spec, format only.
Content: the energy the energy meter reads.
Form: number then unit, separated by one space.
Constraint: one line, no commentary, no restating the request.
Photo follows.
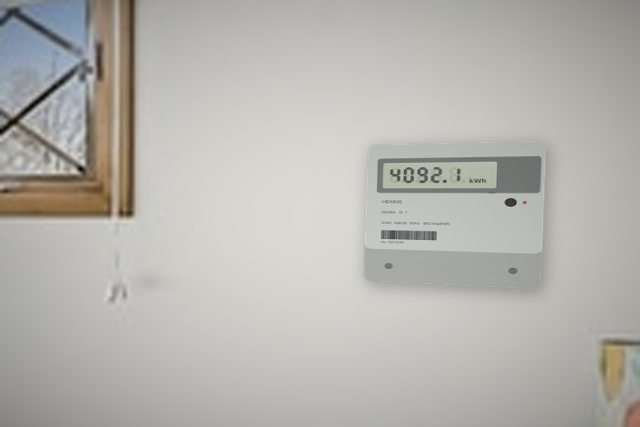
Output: 4092.1 kWh
